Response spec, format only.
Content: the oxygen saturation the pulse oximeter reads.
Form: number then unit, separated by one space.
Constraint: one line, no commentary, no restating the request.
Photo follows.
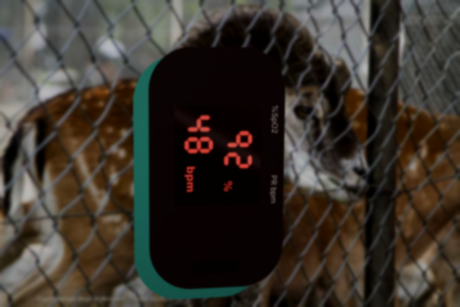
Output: 92 %
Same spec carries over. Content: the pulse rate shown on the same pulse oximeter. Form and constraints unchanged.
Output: 48 bpm
